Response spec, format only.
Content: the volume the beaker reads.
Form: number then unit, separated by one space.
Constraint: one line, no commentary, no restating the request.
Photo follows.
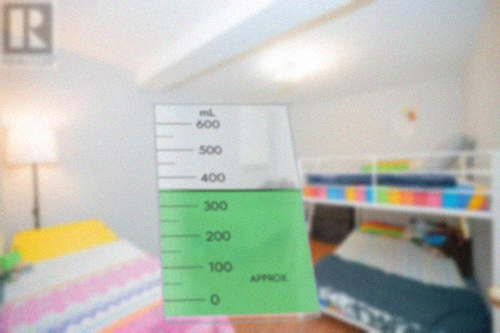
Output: 350 mL
